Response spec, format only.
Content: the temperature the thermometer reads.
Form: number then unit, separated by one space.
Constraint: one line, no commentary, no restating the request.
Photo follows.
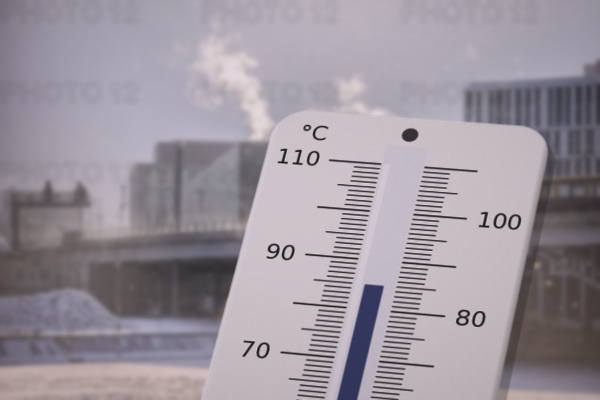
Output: 85 °C
